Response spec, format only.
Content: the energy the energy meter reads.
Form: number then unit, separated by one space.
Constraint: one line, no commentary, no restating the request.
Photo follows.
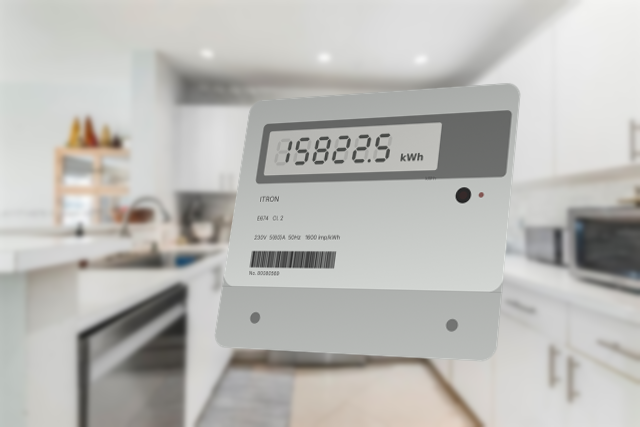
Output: 15822.5 kWh
